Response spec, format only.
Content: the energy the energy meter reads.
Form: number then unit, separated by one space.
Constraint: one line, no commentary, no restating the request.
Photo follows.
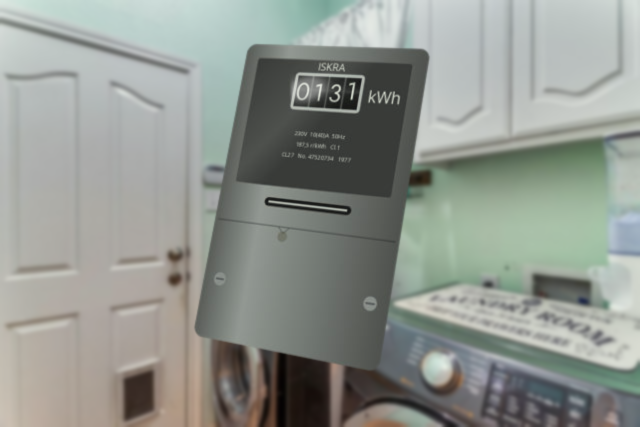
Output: 131 kWh
